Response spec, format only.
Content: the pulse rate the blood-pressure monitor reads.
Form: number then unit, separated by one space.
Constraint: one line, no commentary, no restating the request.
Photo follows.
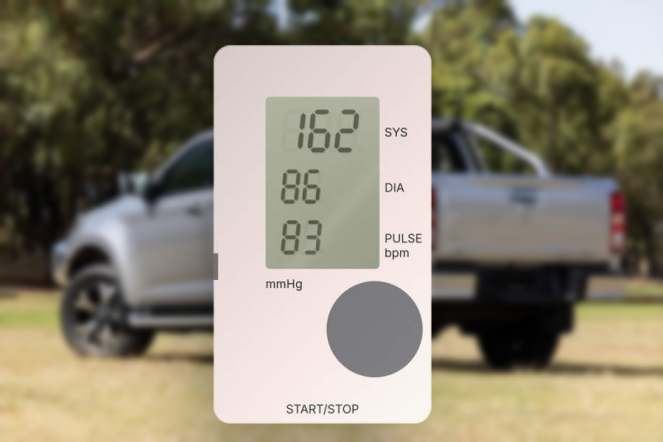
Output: 83 bpm
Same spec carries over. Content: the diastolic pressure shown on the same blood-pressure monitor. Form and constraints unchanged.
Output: 86 mmHg
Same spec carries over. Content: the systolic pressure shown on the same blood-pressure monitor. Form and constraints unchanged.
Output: 162 mmHg
